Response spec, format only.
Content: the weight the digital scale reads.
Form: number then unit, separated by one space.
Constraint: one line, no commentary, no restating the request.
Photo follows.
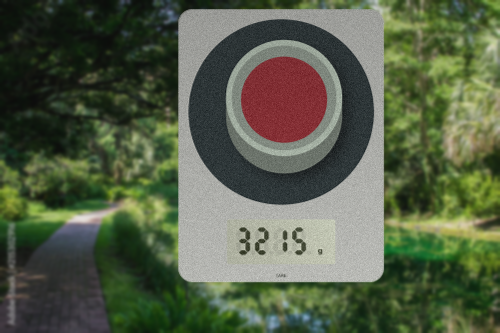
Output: 3215 g
